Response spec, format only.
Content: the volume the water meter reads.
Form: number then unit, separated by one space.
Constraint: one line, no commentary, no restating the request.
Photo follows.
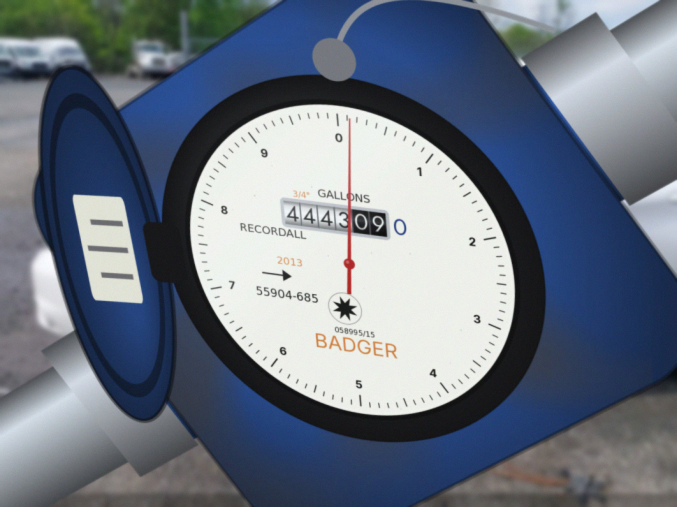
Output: 4443090.1 gal
